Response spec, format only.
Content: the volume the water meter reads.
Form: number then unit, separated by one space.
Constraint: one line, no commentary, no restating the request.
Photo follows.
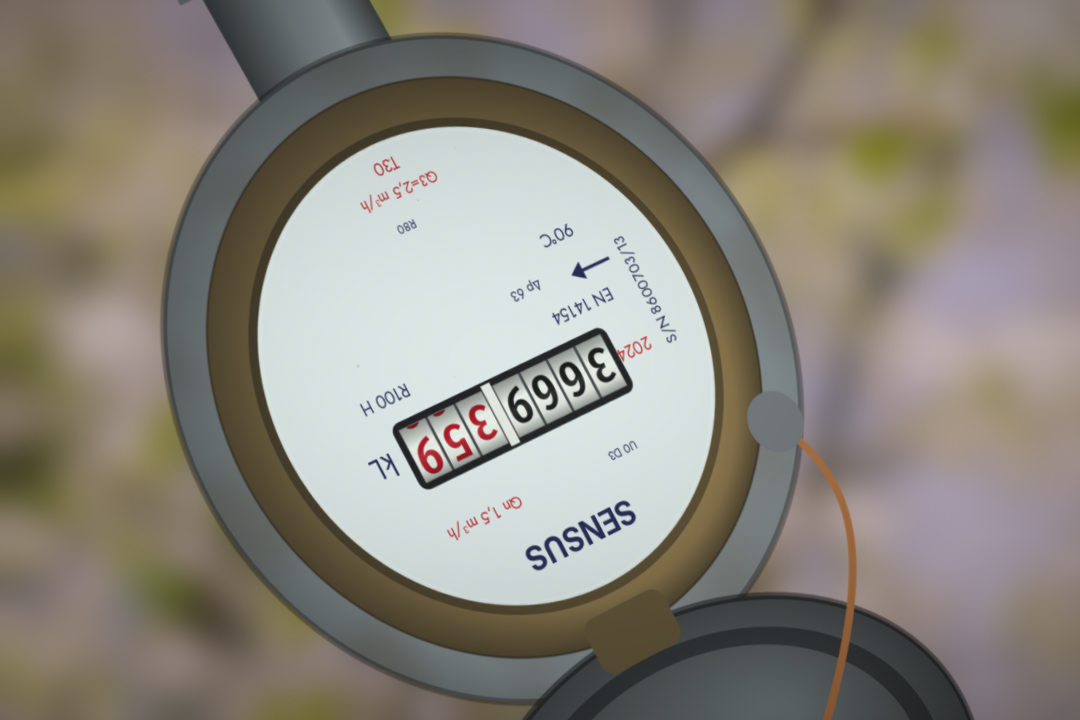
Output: 3669.359 kL
